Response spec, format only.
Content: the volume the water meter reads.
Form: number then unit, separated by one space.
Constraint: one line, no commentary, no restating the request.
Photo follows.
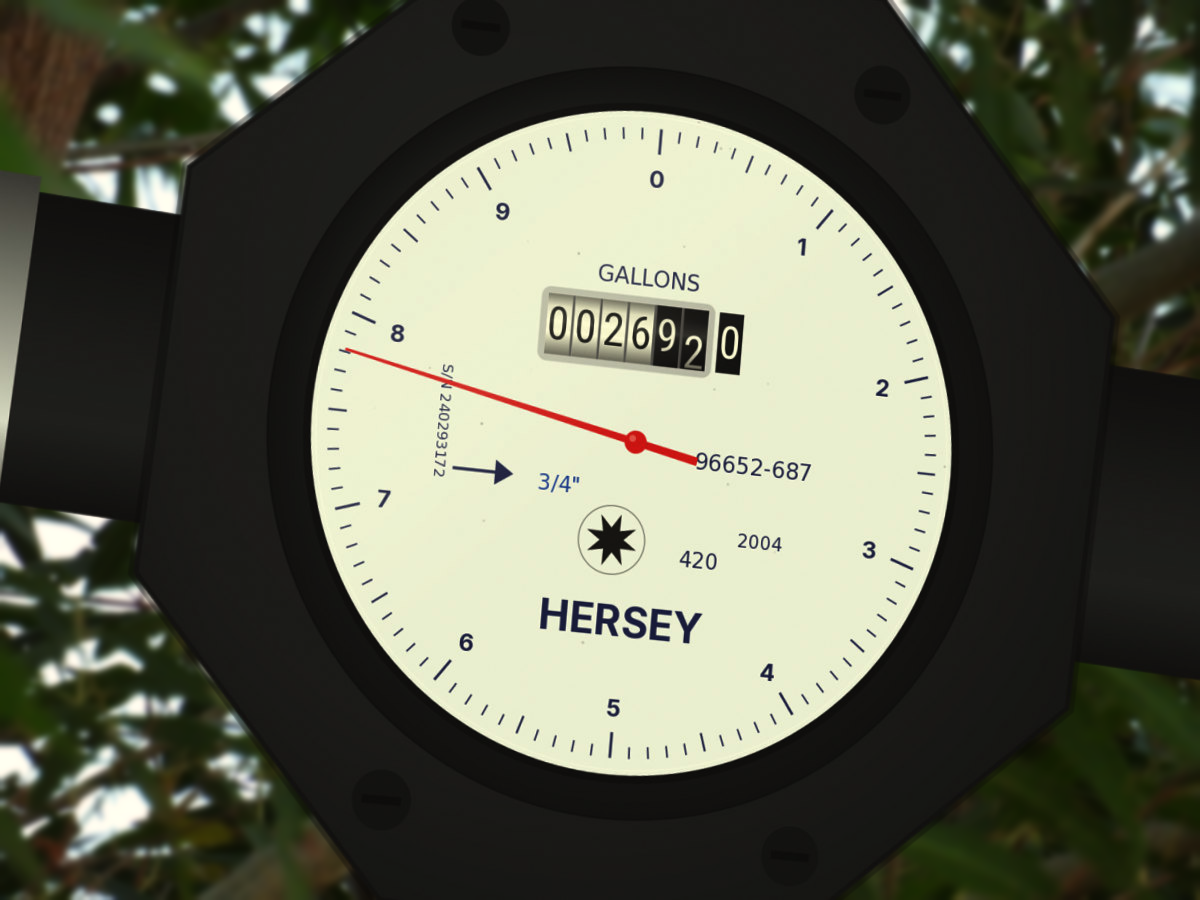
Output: 26917.8 gal
